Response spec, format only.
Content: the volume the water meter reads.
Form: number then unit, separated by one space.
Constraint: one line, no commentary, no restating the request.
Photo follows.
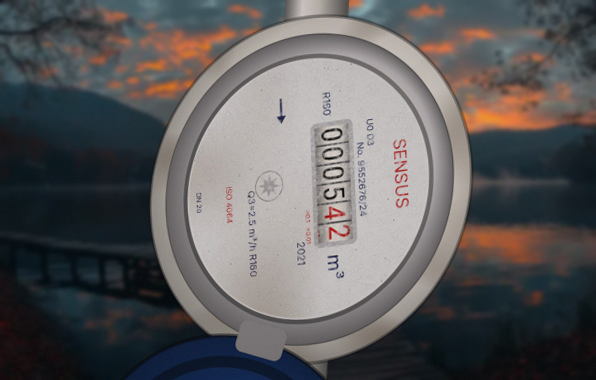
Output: 5.42 m³
